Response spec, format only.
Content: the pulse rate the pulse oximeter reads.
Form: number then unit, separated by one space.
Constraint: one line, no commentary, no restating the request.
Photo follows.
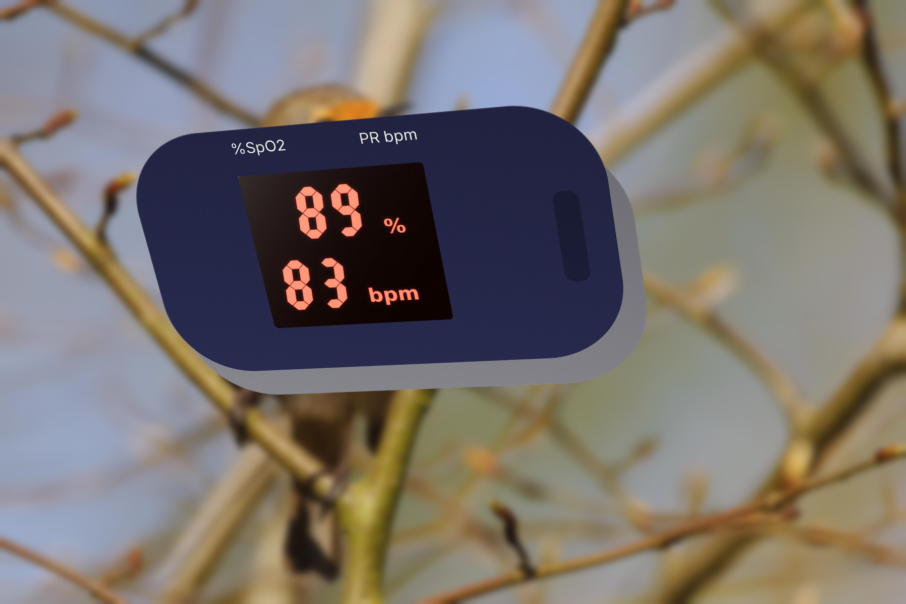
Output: 83 bpm
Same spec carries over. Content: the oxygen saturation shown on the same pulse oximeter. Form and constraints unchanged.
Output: 89 %
